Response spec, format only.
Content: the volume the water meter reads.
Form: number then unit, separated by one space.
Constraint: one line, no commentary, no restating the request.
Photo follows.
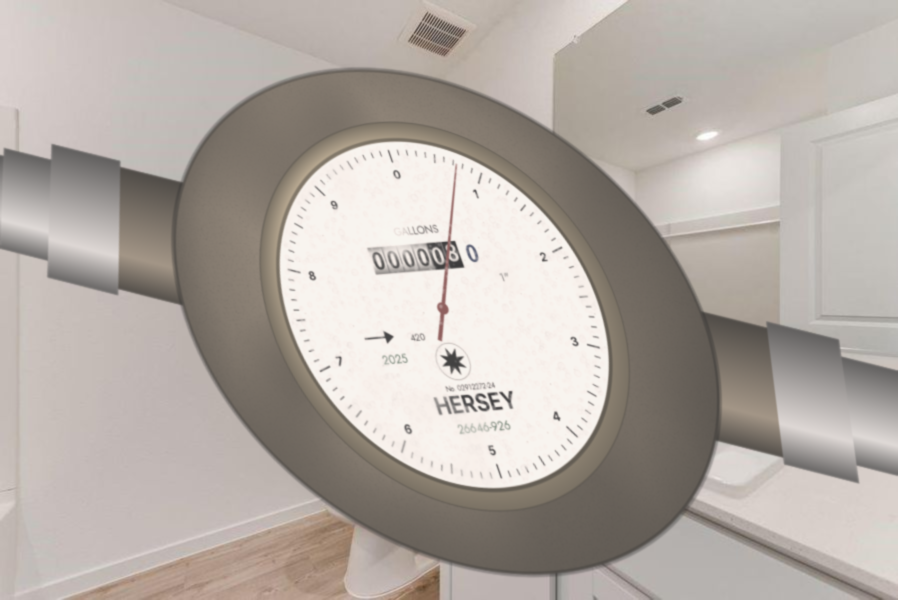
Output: 80.7 gal
